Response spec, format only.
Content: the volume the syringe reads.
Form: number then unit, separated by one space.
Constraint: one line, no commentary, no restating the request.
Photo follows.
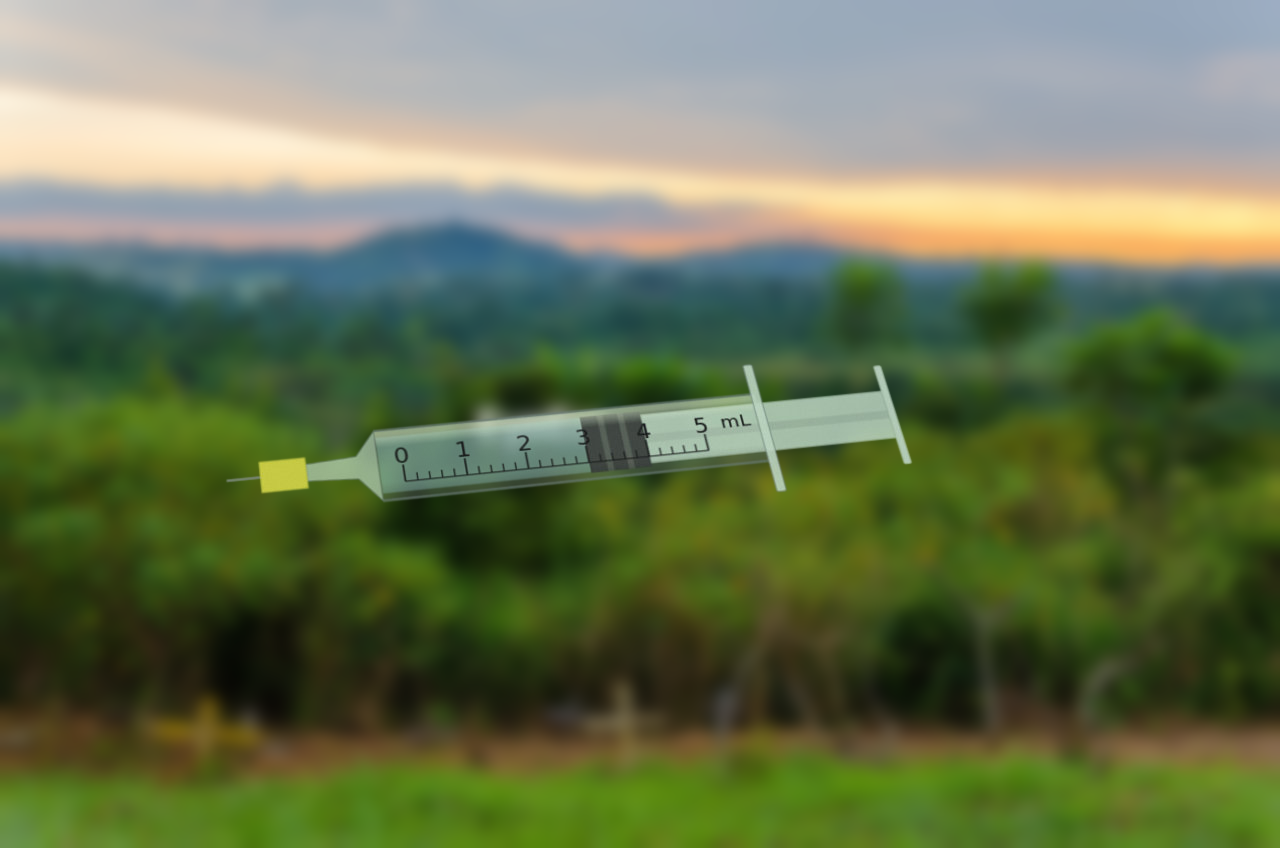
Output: 3 mL
